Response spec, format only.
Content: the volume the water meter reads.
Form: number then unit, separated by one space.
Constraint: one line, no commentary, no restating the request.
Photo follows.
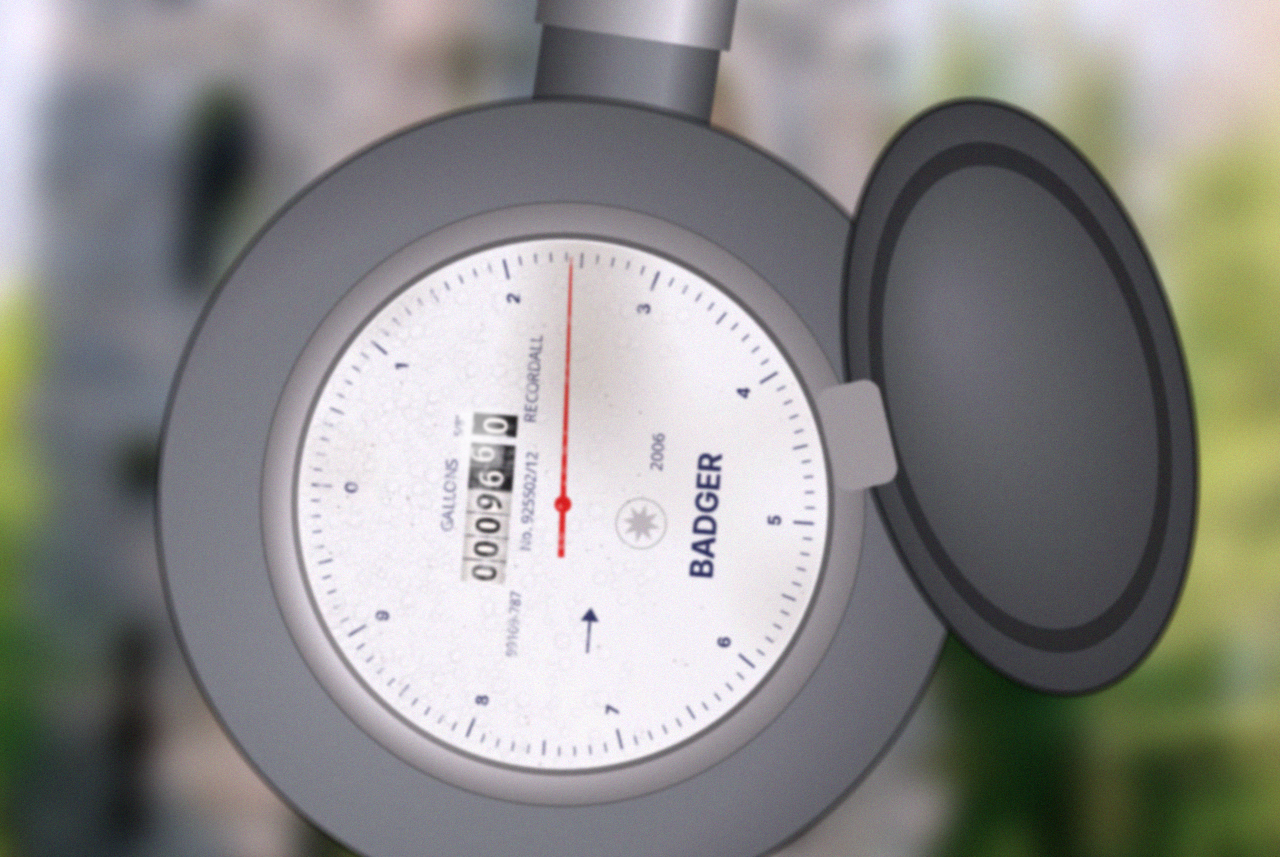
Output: 9662.4 gal
